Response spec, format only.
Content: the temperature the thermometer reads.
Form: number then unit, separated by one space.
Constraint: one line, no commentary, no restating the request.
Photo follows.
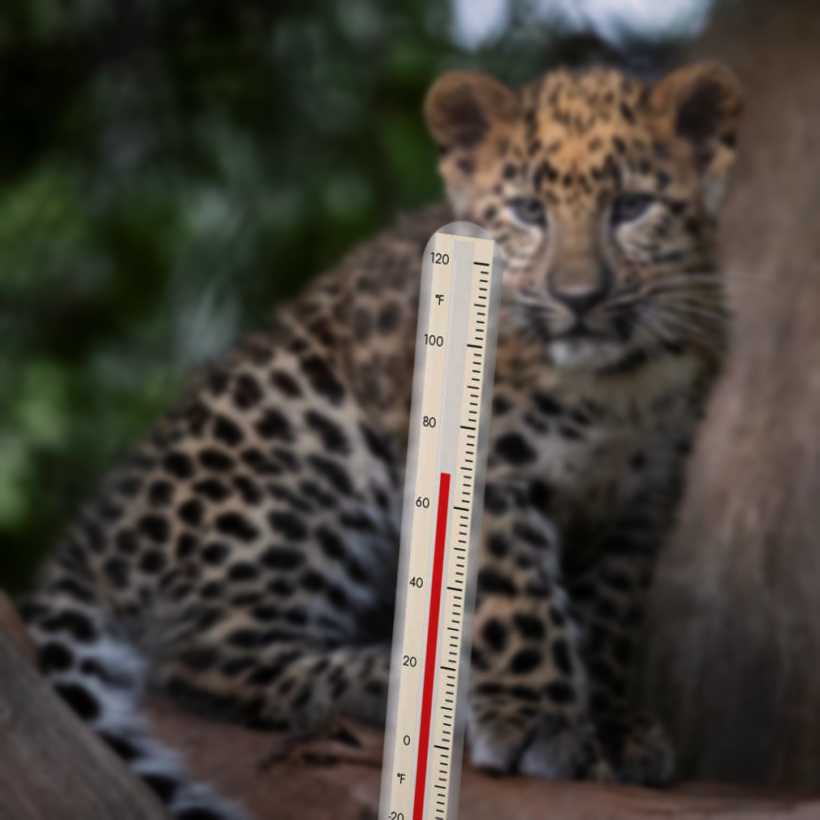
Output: 68 °F
